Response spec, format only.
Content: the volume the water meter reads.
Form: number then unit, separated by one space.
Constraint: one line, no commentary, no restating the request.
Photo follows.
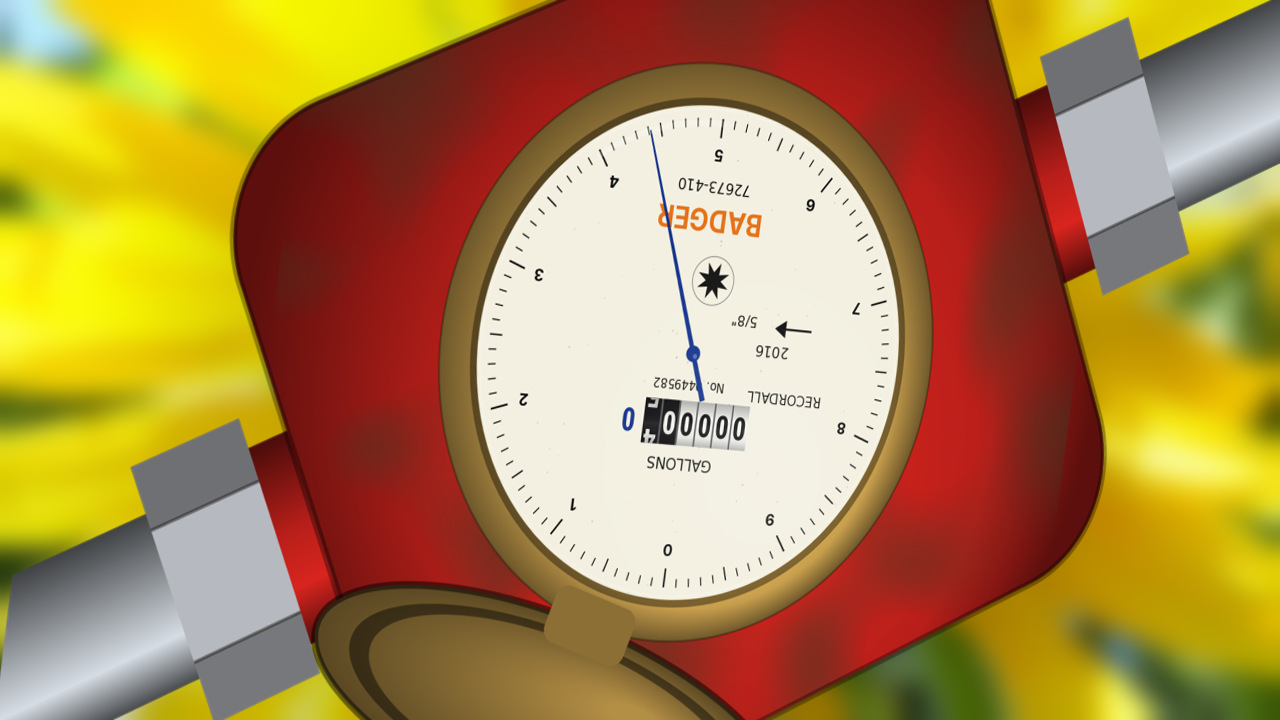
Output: 44.4 gal
